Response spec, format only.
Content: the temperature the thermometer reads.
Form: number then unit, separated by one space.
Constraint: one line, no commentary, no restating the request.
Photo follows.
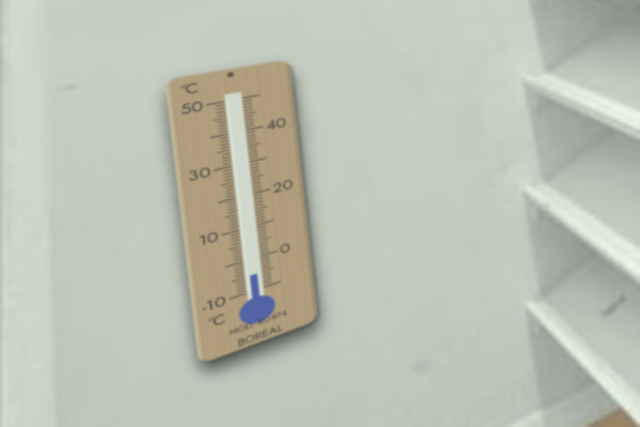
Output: -5 °C
